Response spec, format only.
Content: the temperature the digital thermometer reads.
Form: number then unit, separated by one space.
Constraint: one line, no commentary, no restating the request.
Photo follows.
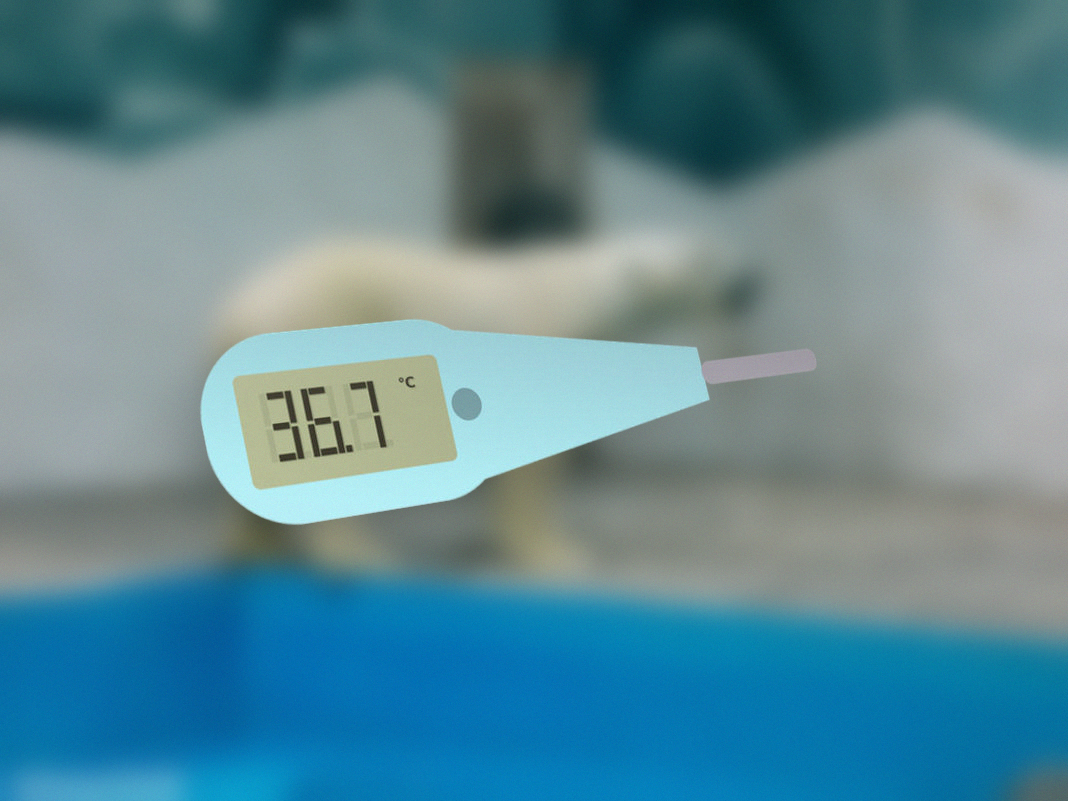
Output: 36.7 °C
